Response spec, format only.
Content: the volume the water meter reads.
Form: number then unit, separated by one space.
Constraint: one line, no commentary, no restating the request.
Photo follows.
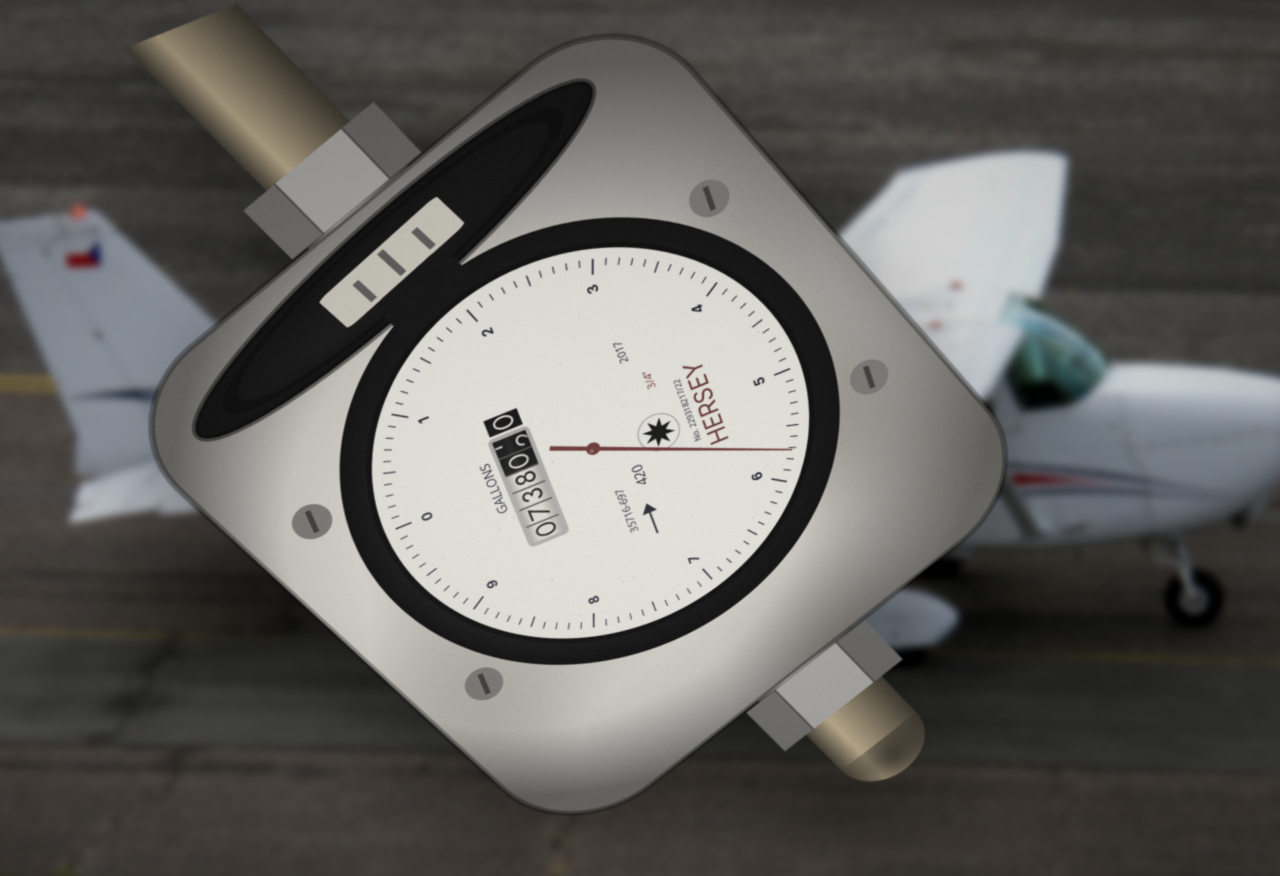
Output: 738015.7 gal
